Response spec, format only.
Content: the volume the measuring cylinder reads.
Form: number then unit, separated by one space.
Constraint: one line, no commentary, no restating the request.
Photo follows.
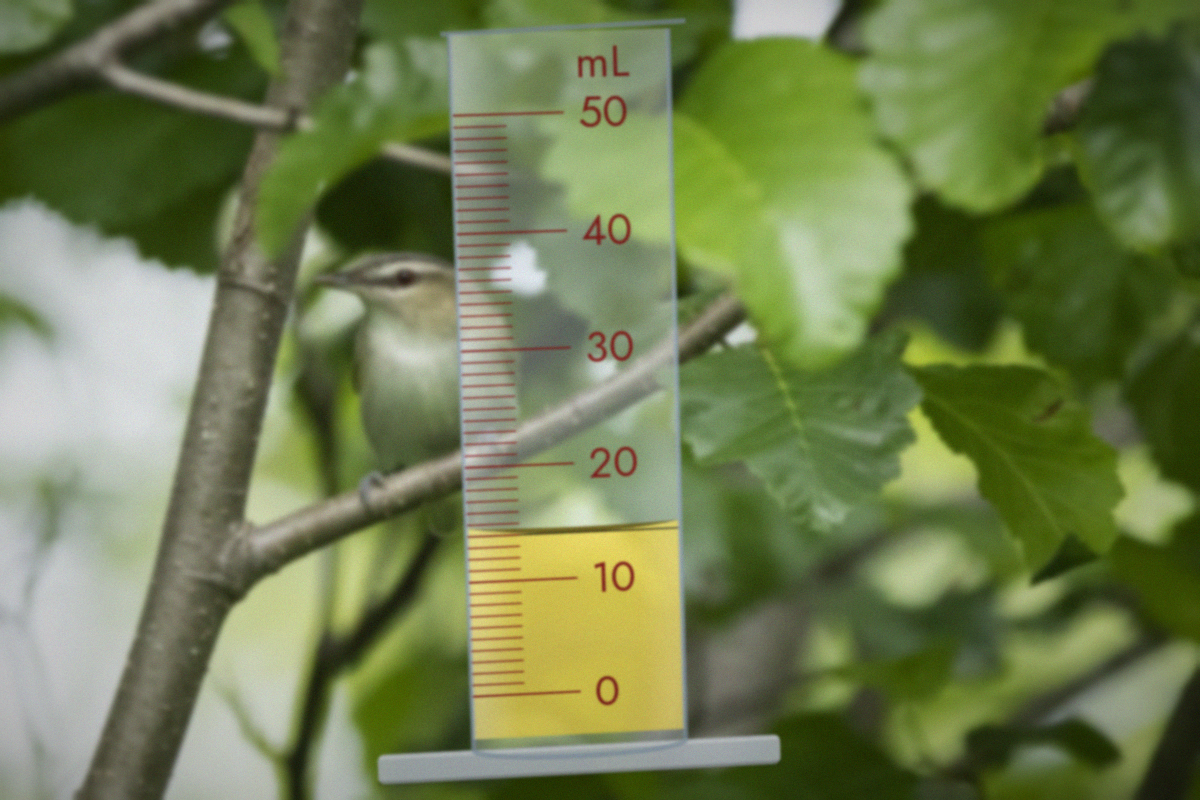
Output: 14 mL
